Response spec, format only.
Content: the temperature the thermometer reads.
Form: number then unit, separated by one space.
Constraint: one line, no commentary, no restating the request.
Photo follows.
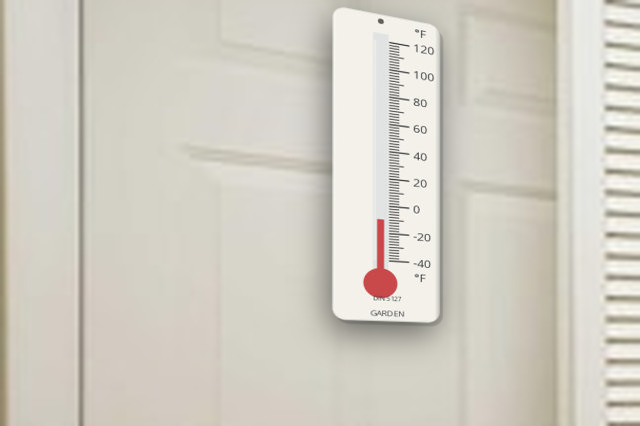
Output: -10 °F
